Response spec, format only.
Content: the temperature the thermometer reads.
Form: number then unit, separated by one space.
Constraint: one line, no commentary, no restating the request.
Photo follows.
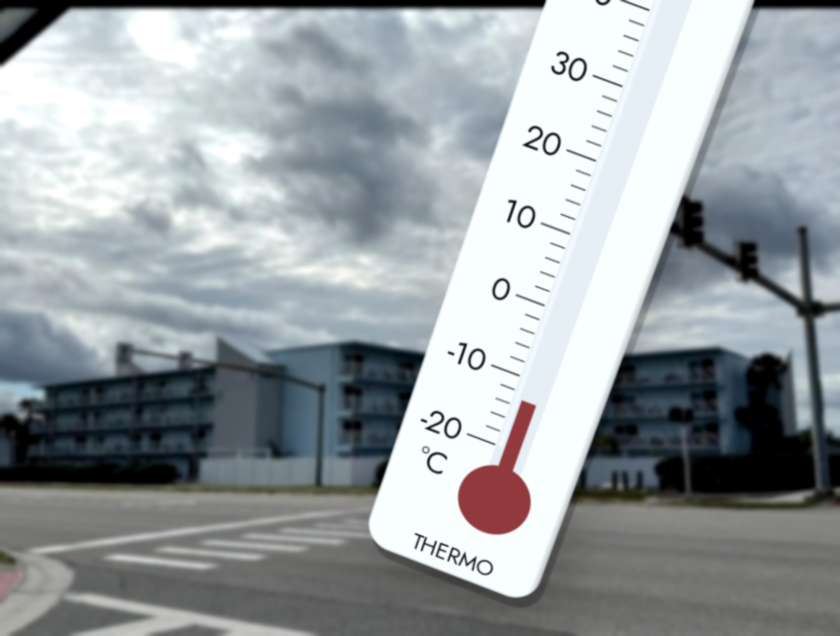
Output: -13 °C
